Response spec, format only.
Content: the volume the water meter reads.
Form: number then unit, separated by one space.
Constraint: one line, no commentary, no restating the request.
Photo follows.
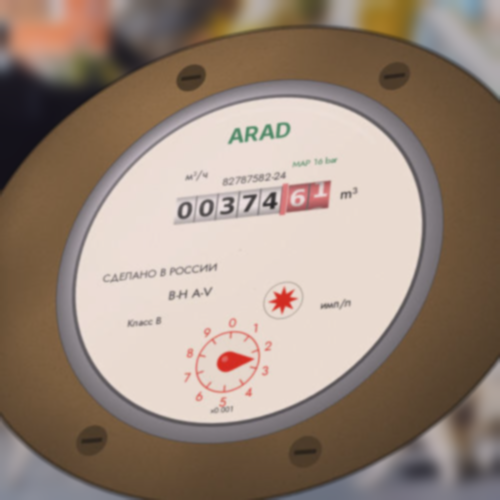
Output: 374.612 m³
